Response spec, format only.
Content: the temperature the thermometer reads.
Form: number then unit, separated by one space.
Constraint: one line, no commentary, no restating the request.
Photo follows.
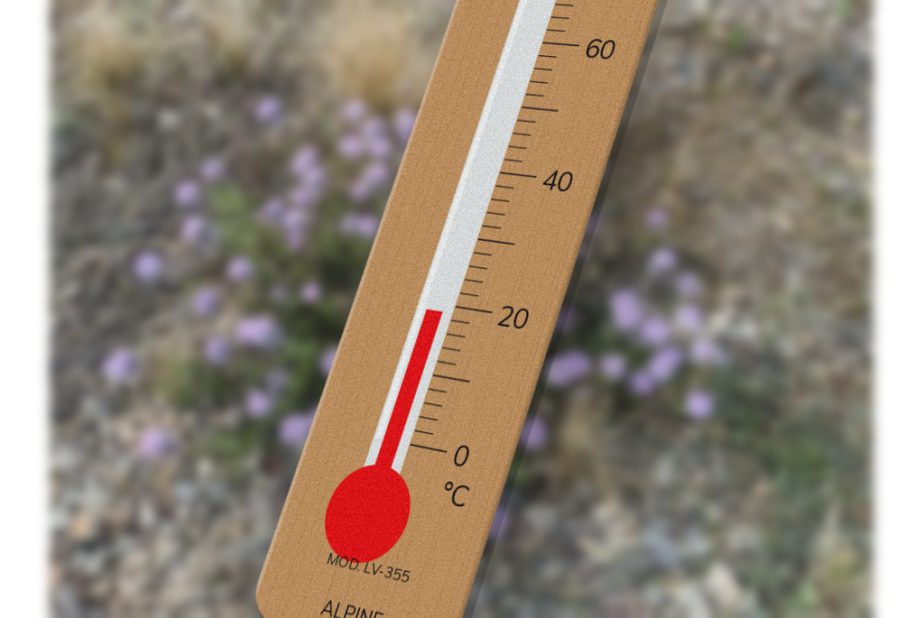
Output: 19 °C
